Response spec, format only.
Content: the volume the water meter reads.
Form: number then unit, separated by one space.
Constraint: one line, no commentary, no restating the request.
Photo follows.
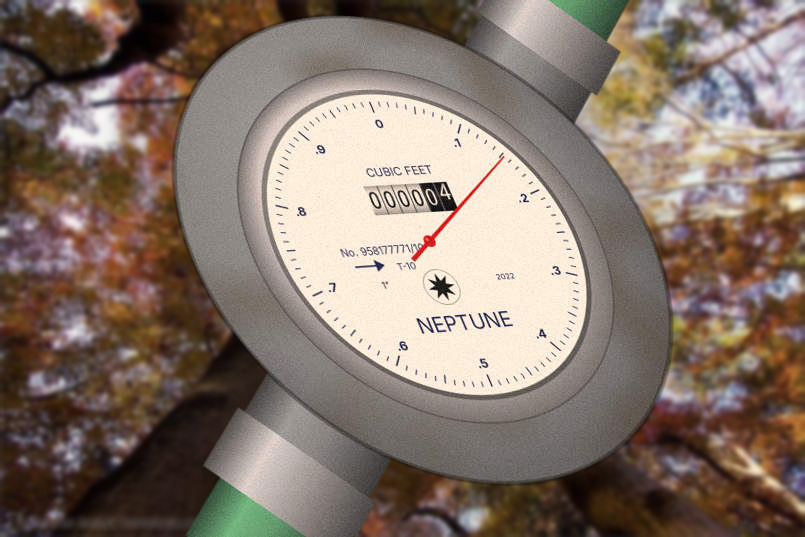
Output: 4.15 ft³
